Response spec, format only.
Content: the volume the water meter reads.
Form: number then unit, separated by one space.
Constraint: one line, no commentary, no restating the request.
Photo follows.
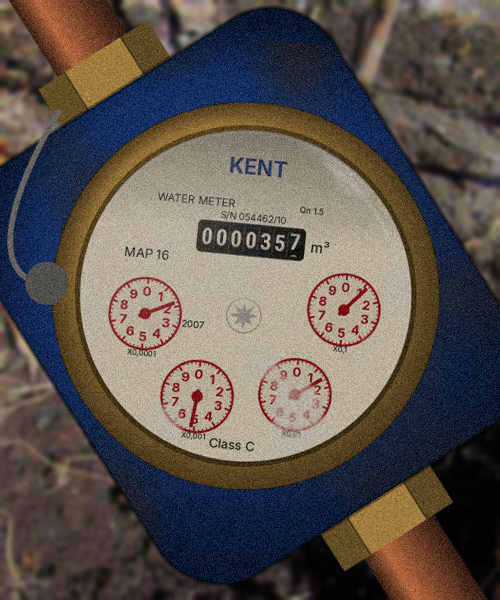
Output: 357.1151 m³
